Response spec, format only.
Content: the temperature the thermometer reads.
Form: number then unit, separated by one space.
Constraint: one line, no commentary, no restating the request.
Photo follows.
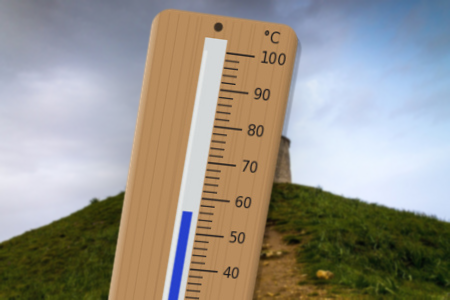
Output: 56 °C
